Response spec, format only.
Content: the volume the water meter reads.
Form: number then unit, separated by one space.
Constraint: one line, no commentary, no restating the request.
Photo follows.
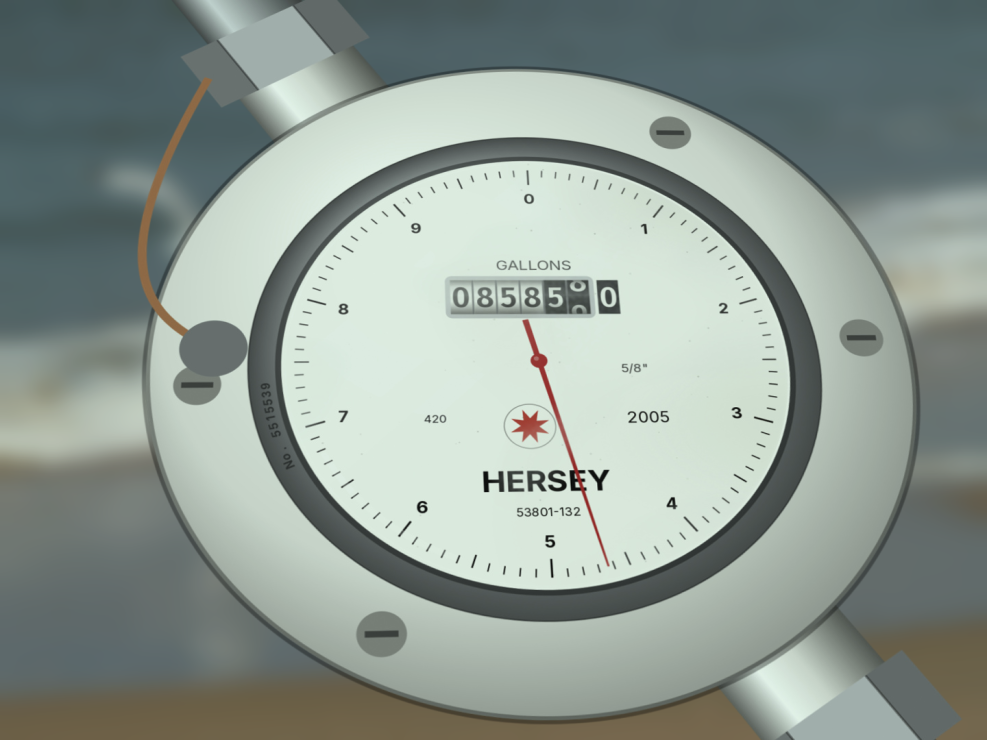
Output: 858584.6 gal
